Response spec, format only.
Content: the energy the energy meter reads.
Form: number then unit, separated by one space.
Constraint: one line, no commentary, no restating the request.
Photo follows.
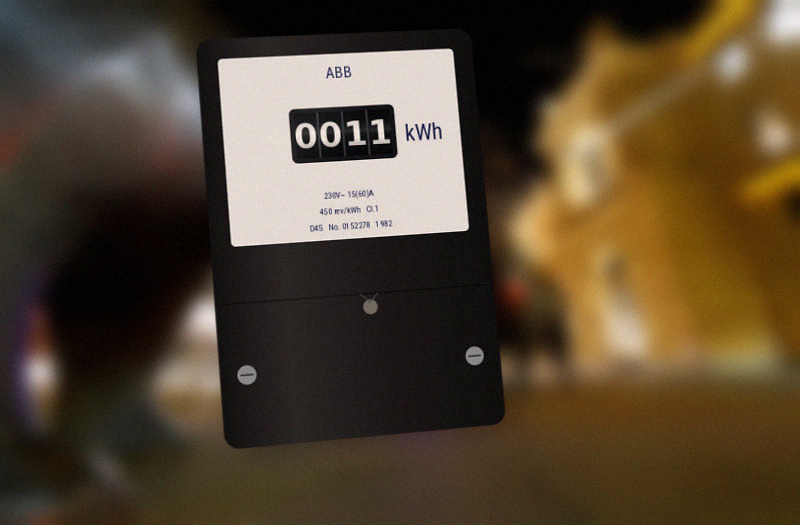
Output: 11 kWh
